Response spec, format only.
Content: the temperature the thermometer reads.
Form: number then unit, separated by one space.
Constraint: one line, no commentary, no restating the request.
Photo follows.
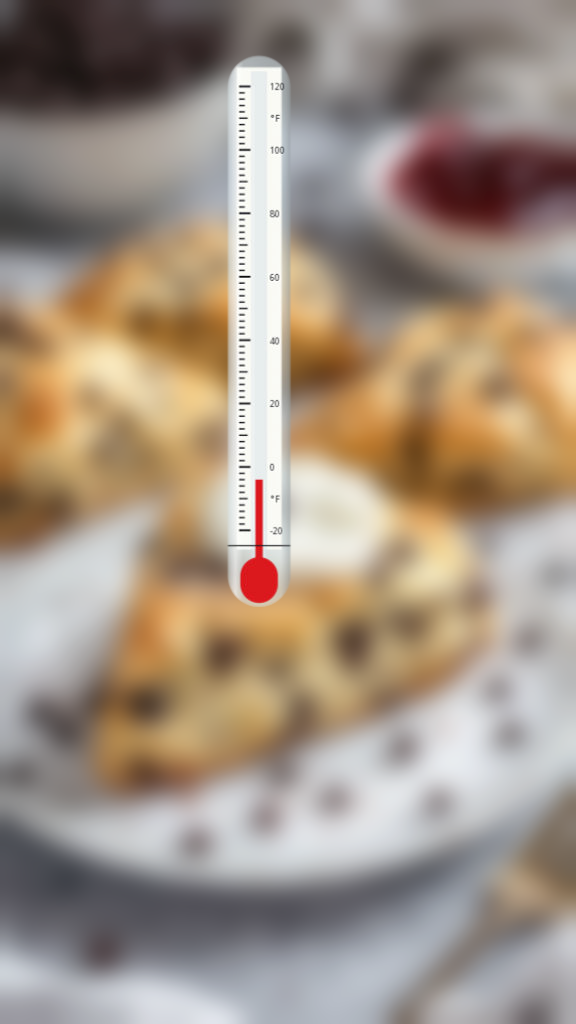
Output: -4 °F
